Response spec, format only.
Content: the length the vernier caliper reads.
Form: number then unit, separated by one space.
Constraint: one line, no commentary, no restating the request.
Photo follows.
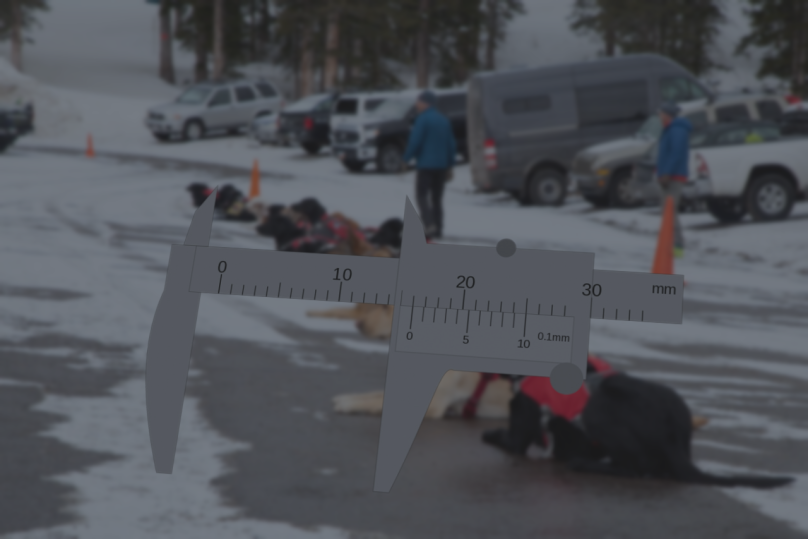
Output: 16.0 mm
